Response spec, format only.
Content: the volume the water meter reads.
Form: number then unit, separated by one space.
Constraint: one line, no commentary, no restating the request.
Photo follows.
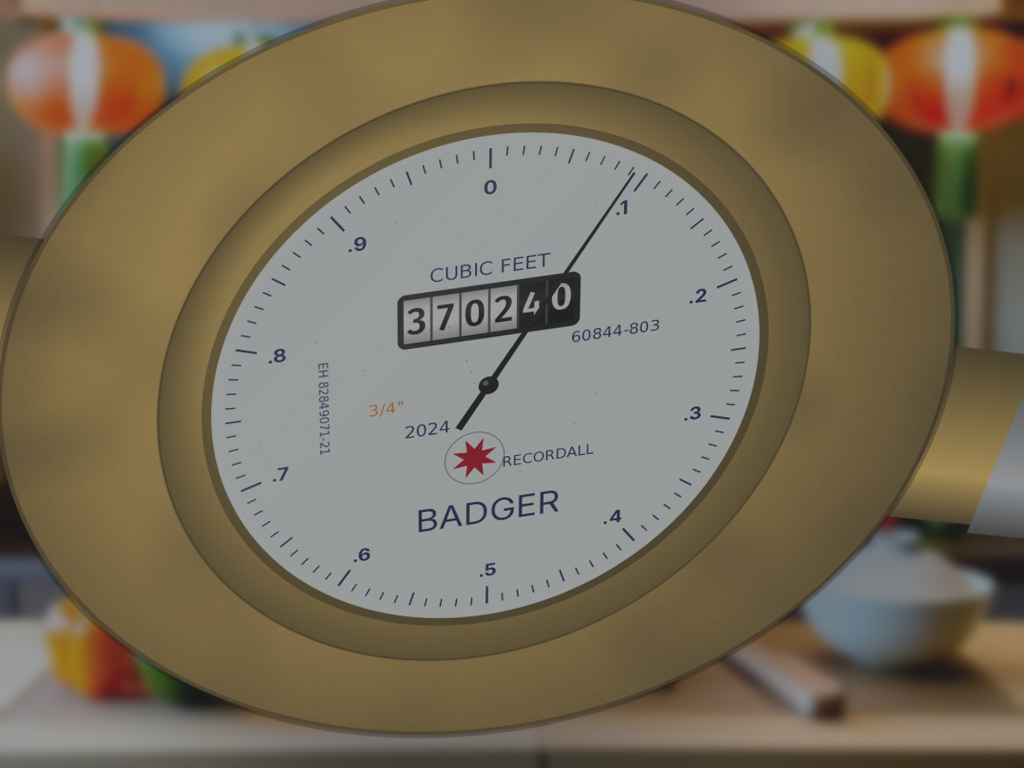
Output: 370240.09 ft³
